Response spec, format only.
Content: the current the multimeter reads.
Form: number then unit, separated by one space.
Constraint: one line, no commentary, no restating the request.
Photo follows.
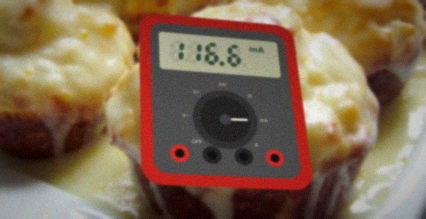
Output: 116.6 mA
